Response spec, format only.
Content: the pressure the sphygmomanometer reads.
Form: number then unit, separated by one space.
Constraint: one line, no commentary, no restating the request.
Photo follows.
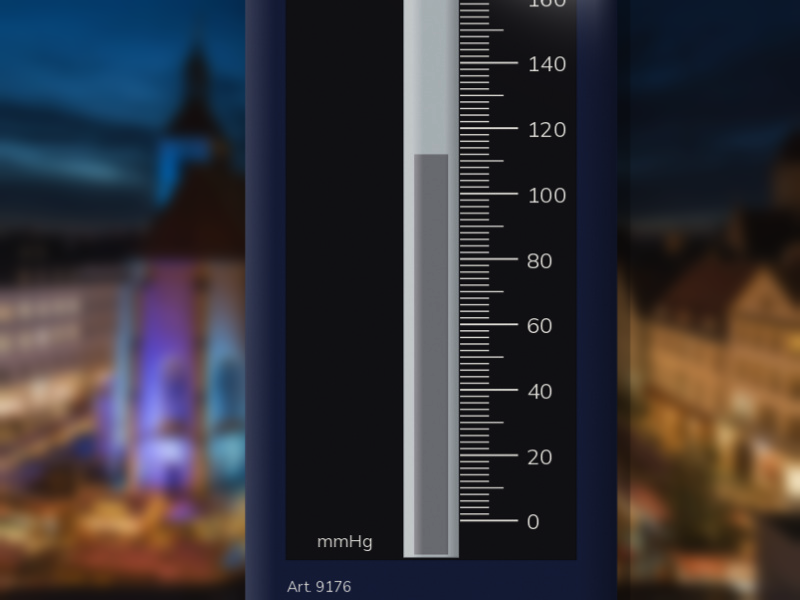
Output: 112 mmHg
